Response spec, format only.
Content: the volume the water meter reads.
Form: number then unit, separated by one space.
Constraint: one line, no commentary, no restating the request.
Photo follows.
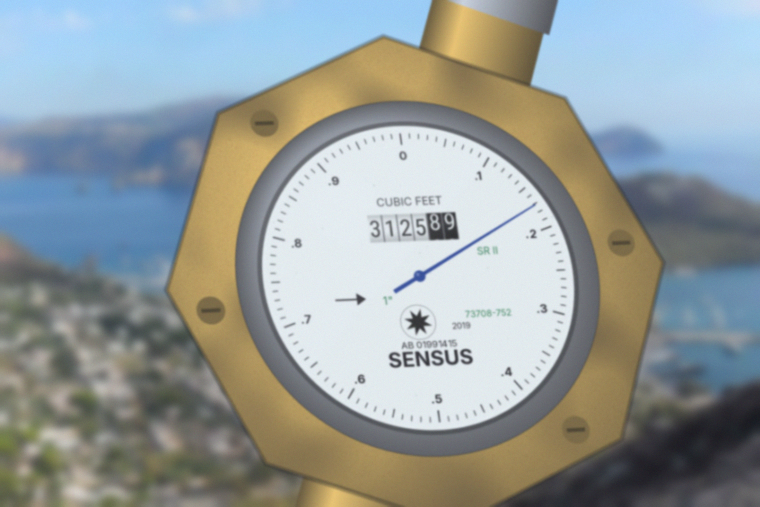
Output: 312589.17 ft³
